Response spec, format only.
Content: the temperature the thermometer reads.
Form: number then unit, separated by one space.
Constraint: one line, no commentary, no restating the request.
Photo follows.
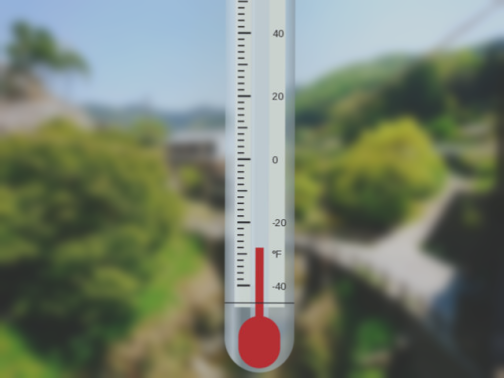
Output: -28 °F
